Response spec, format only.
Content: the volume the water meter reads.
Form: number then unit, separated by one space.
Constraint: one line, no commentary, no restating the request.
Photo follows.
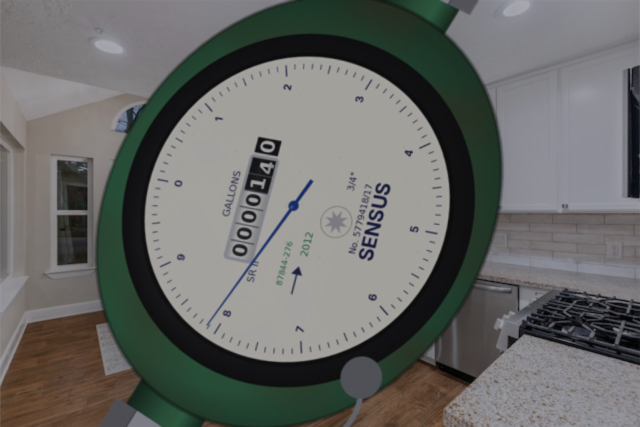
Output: 138.1 gal
